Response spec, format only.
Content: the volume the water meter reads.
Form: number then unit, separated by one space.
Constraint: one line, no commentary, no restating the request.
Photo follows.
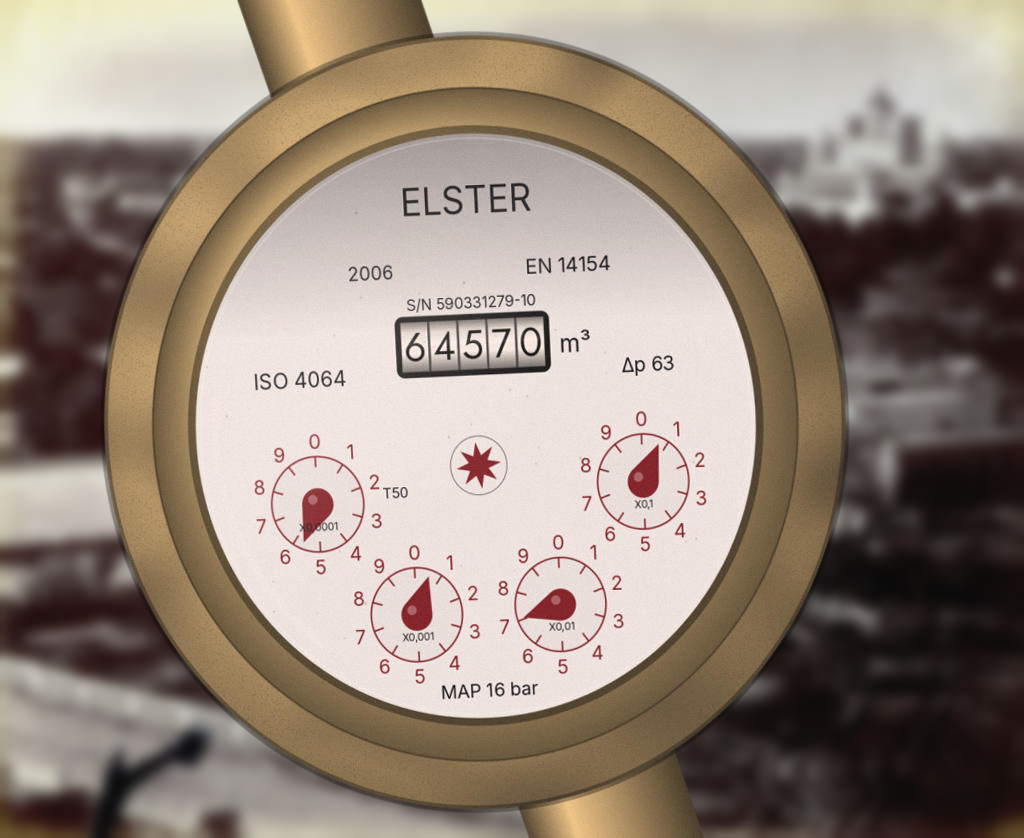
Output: 64570.0705 m³
